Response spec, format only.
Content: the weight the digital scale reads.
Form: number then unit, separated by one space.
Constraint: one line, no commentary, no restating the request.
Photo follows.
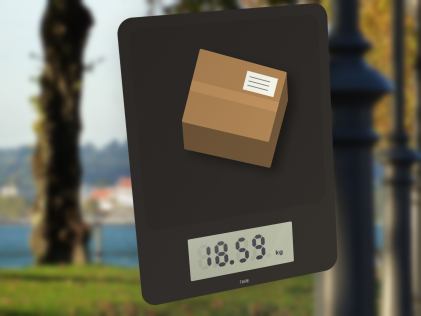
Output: 18.59 kg
